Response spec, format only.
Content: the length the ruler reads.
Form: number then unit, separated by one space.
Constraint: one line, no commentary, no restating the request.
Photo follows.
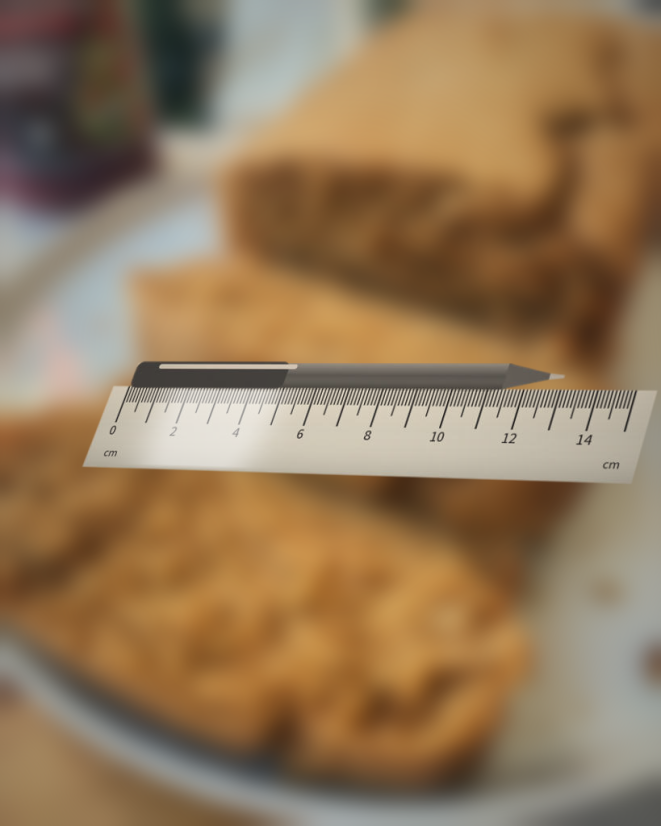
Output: 13 cm
